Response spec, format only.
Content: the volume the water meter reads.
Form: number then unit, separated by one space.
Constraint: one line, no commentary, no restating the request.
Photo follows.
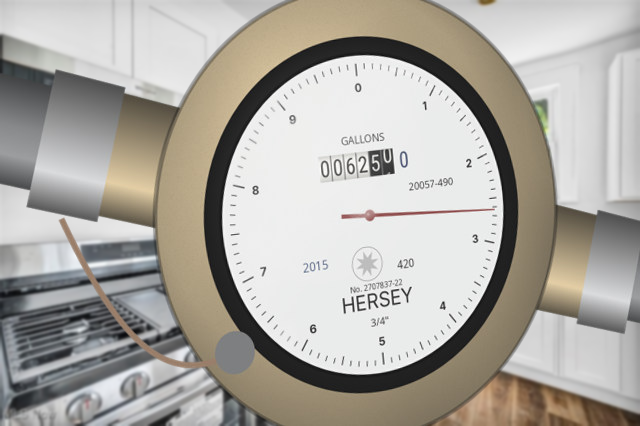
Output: 62502.6 gal
